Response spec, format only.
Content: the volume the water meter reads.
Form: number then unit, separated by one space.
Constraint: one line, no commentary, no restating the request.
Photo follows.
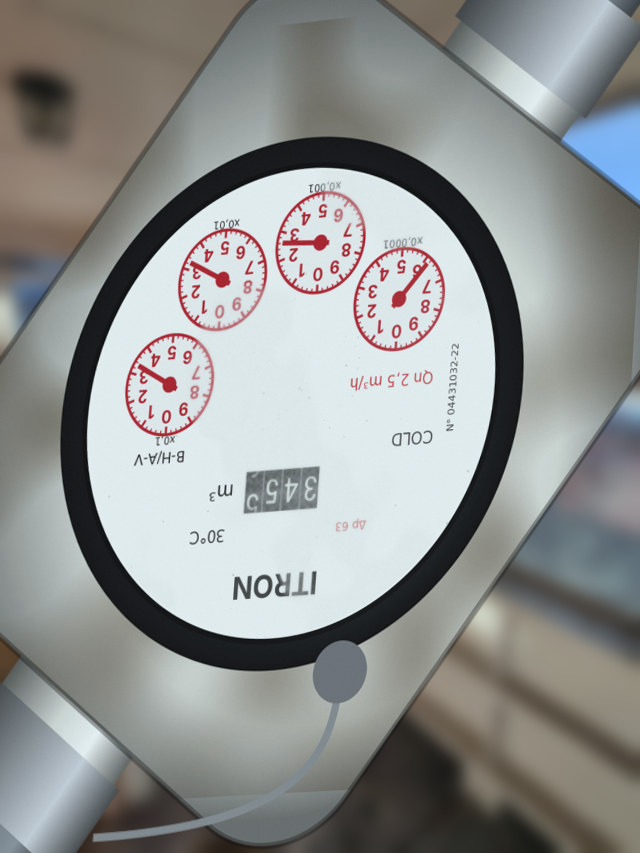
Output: 3455.3326 m³
